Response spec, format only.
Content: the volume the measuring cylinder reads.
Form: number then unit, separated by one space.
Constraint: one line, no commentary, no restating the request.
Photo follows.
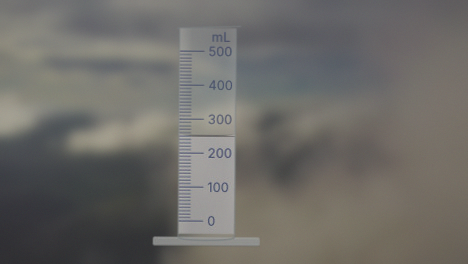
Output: 250 mL
